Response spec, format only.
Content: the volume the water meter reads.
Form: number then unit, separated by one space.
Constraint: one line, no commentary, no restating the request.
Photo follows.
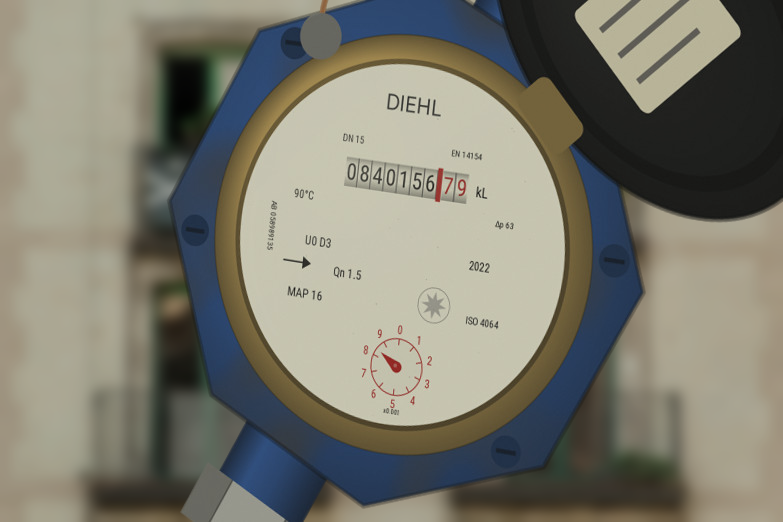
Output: 840156.798 kL
